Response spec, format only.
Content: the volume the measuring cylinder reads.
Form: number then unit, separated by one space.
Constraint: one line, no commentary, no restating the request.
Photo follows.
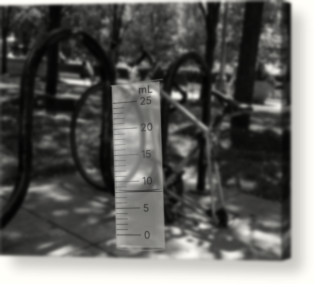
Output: 8 mL
